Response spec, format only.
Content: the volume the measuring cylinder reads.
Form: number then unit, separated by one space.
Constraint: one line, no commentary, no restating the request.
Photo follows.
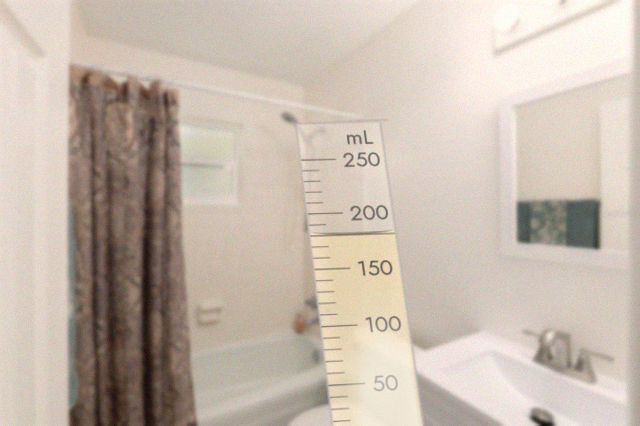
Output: 180 mL
